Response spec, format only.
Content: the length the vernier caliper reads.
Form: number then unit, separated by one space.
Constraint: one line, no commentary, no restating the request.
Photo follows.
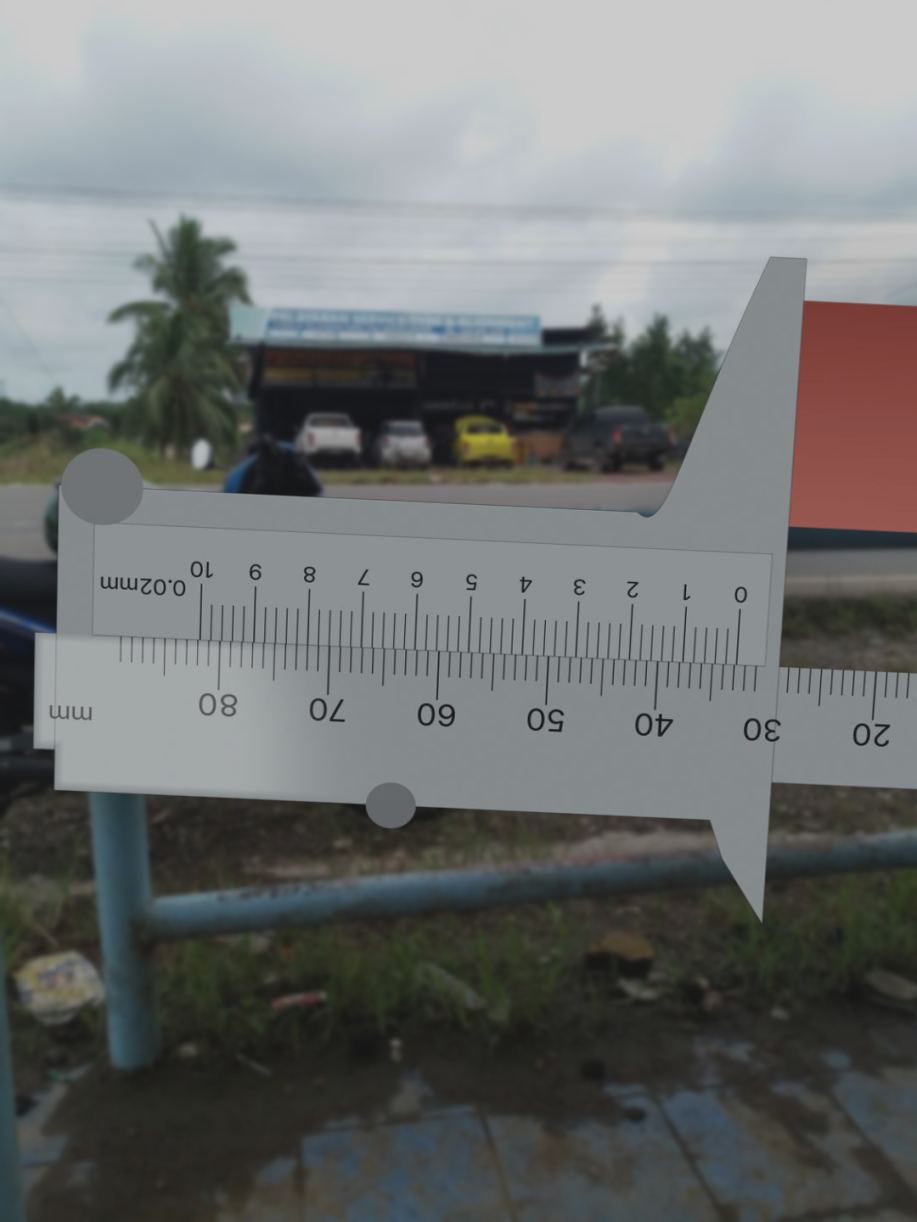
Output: 32.8 mm
